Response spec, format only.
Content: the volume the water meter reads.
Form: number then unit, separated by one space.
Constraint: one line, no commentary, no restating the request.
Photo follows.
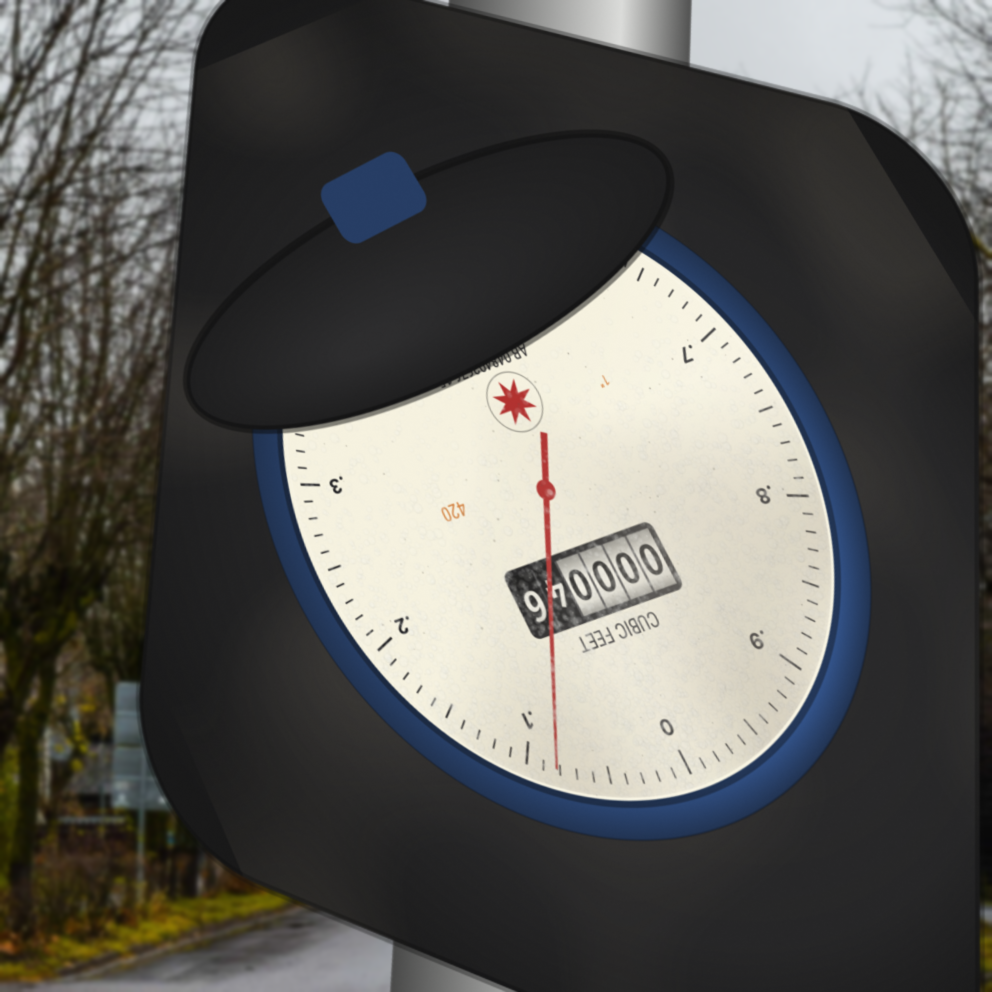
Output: 46.08 ft³
